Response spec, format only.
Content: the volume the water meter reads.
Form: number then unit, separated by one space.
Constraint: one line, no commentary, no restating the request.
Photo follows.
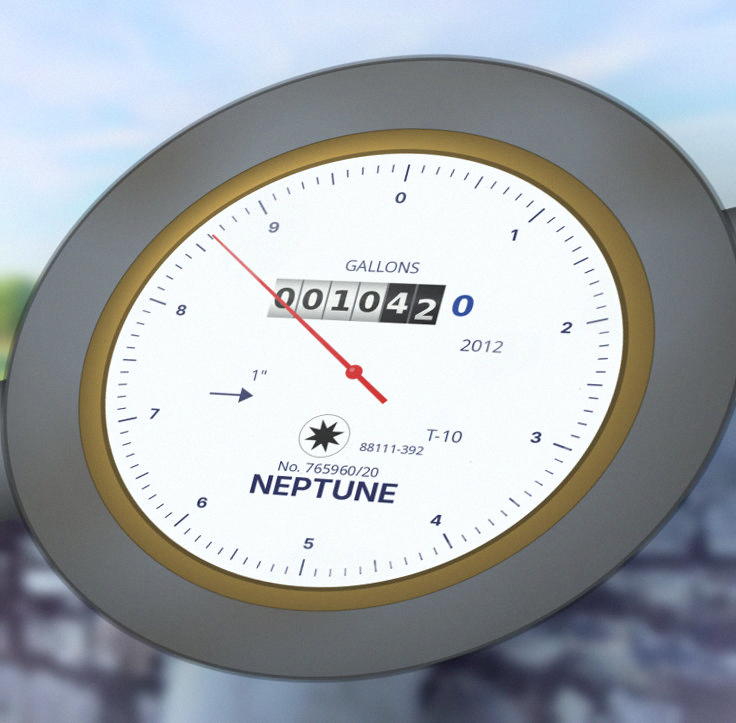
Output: 10418.6 gal
